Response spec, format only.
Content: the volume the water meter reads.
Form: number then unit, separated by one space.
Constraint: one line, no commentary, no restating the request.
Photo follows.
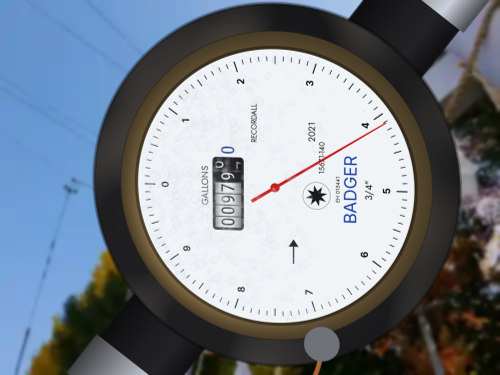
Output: 97964.1 gal
